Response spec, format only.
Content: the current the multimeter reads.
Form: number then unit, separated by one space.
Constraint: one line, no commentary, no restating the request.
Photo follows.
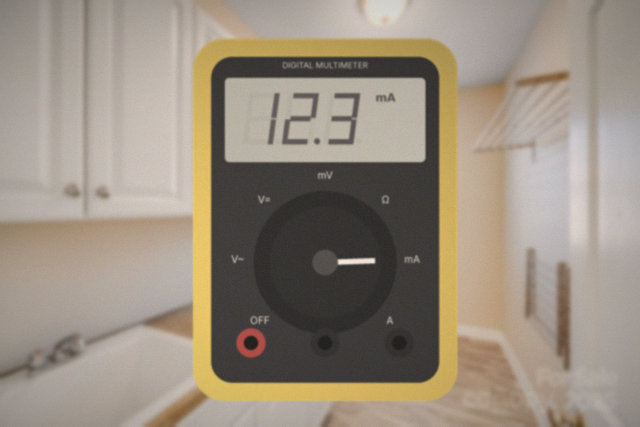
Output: 12.3 mA
